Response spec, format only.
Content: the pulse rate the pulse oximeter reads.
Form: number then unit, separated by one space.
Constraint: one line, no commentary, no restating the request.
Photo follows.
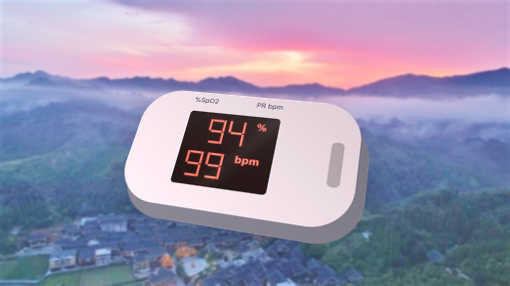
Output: 99 bpm
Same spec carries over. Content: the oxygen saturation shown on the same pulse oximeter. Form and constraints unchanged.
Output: 94 %
